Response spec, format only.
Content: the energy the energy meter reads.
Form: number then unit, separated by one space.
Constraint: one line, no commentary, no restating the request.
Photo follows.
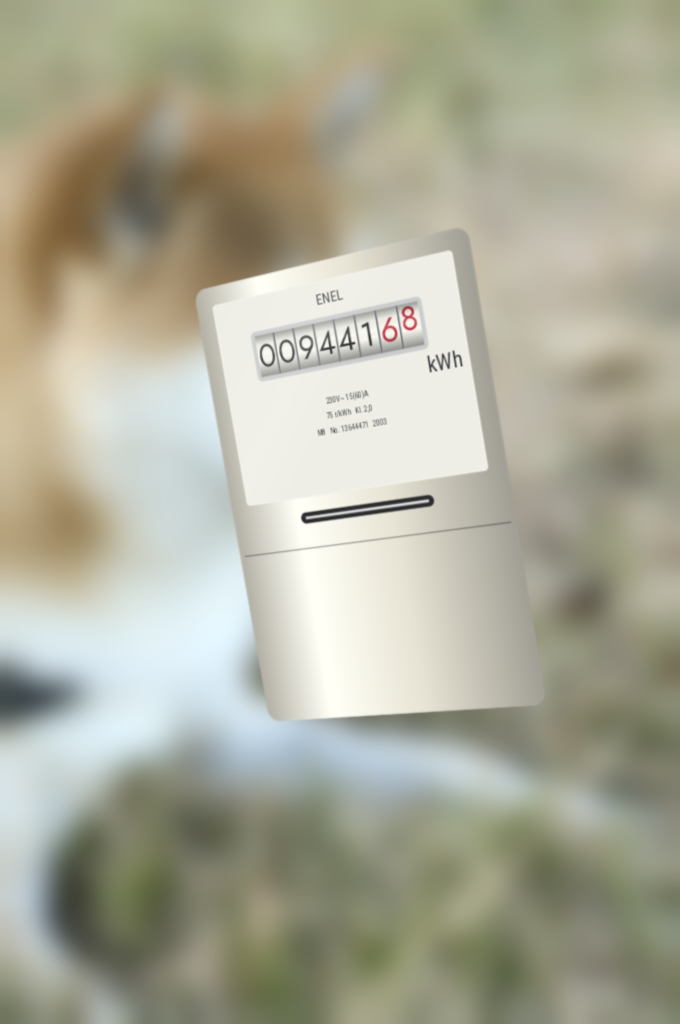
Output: 9441.68 kWh
